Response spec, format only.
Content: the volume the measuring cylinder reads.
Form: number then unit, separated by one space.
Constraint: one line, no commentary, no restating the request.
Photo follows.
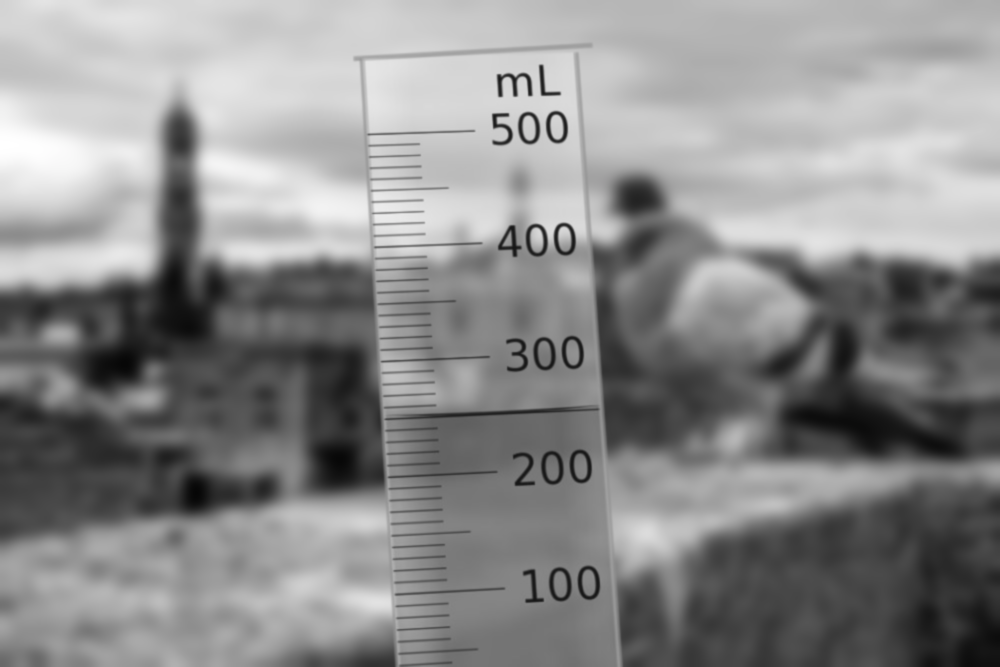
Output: 250 mL
